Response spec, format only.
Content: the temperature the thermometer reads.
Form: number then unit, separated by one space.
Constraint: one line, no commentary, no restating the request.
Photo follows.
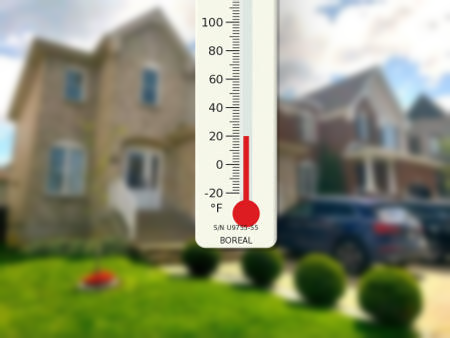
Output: 20 °F
